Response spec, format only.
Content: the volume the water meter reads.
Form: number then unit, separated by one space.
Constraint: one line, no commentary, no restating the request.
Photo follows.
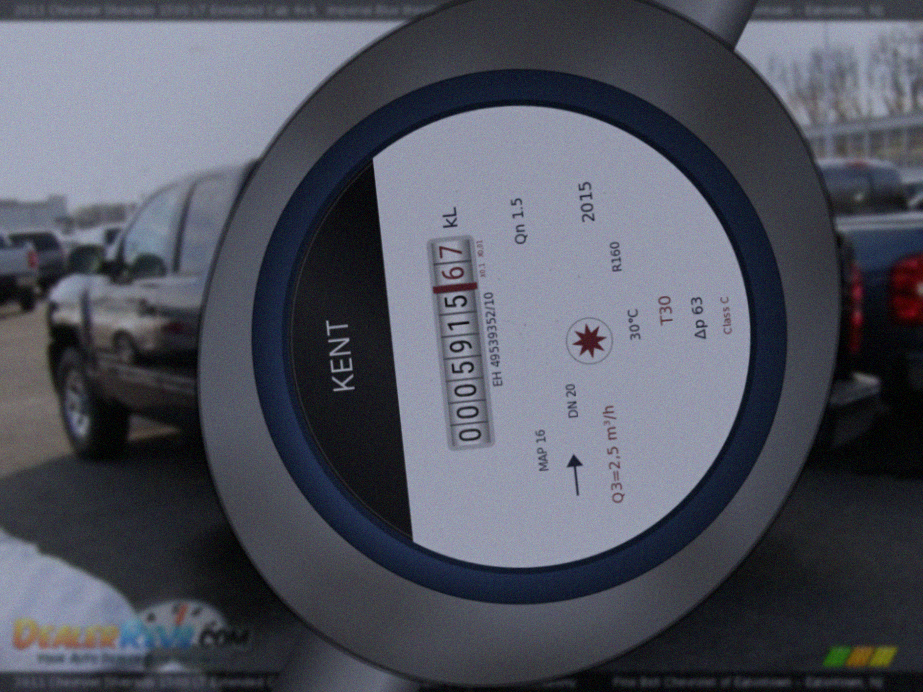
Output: 5915.67 kL
